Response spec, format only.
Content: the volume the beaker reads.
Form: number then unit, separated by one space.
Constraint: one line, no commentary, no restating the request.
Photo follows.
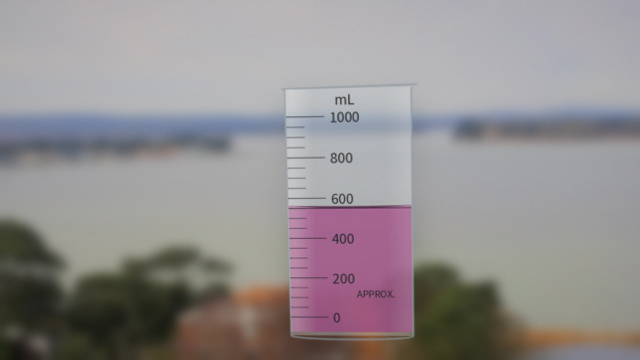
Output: 550 mL
